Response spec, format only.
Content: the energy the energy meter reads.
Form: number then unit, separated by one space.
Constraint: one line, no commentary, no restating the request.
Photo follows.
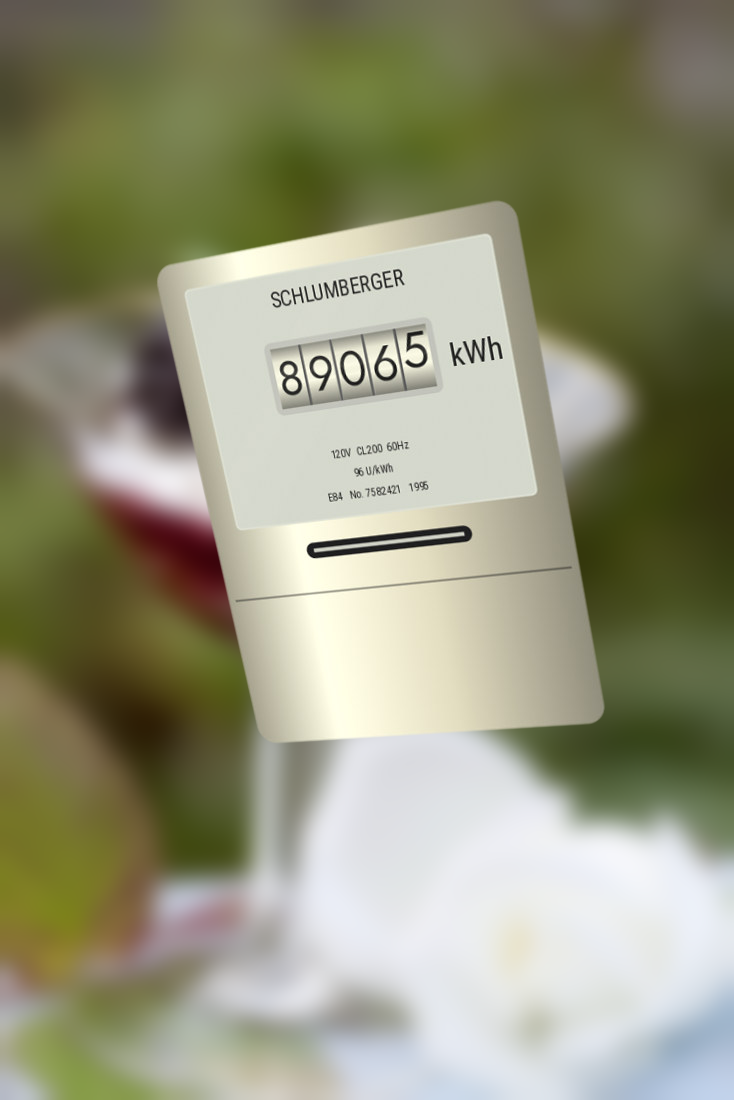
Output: 89065 kWh
